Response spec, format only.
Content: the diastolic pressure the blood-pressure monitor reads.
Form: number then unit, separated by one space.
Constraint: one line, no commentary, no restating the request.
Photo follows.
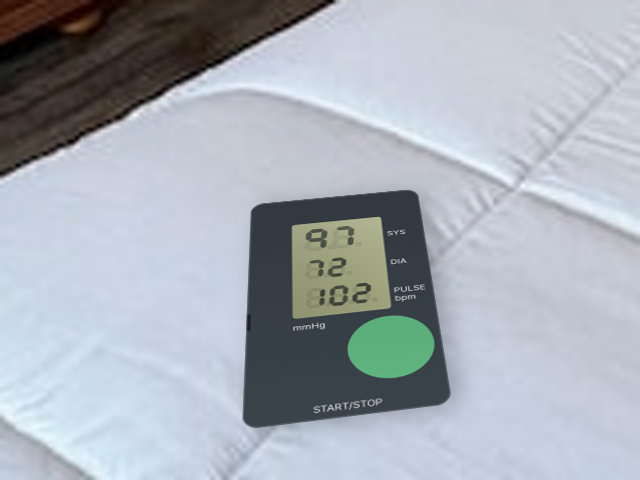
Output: 72 mmHg
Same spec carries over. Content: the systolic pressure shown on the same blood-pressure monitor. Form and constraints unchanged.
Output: 97 mmHg
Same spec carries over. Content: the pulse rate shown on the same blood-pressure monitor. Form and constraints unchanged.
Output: 102 bpm
